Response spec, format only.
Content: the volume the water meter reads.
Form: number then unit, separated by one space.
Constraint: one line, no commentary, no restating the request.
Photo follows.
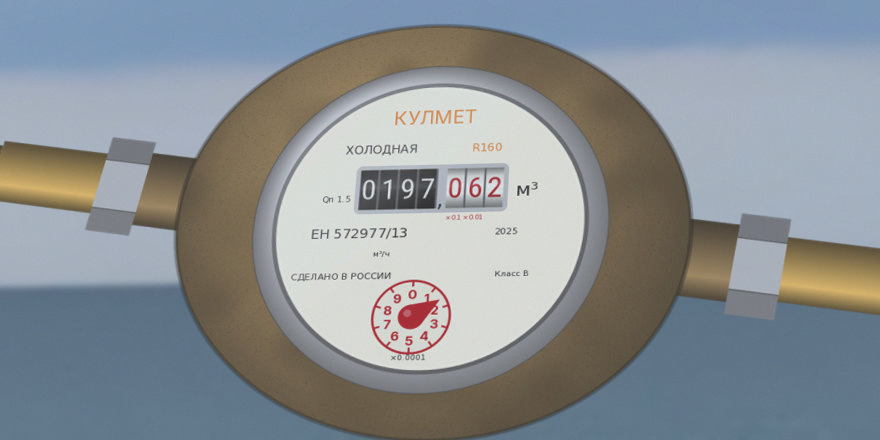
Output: 197.0621 m³
